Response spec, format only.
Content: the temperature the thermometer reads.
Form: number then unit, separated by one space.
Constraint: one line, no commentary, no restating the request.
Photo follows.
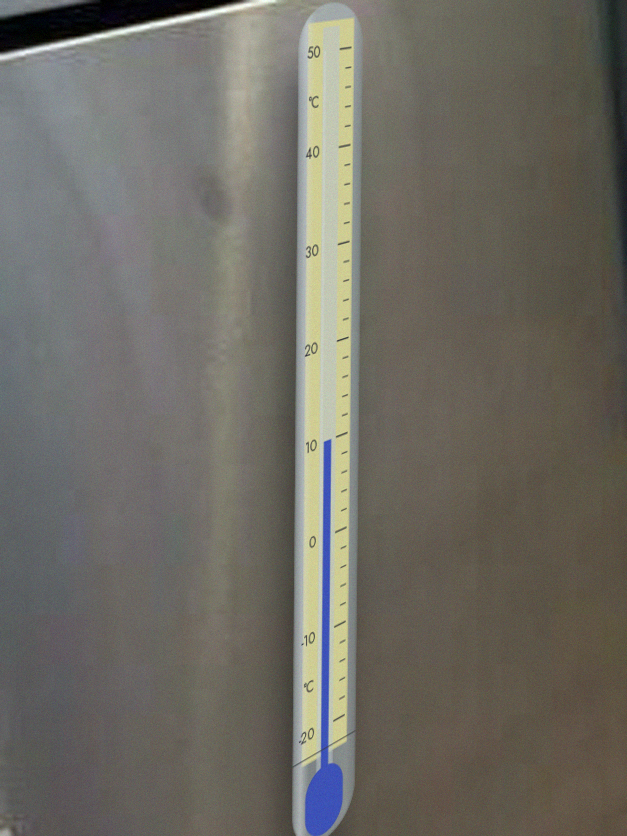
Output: 10 °C
